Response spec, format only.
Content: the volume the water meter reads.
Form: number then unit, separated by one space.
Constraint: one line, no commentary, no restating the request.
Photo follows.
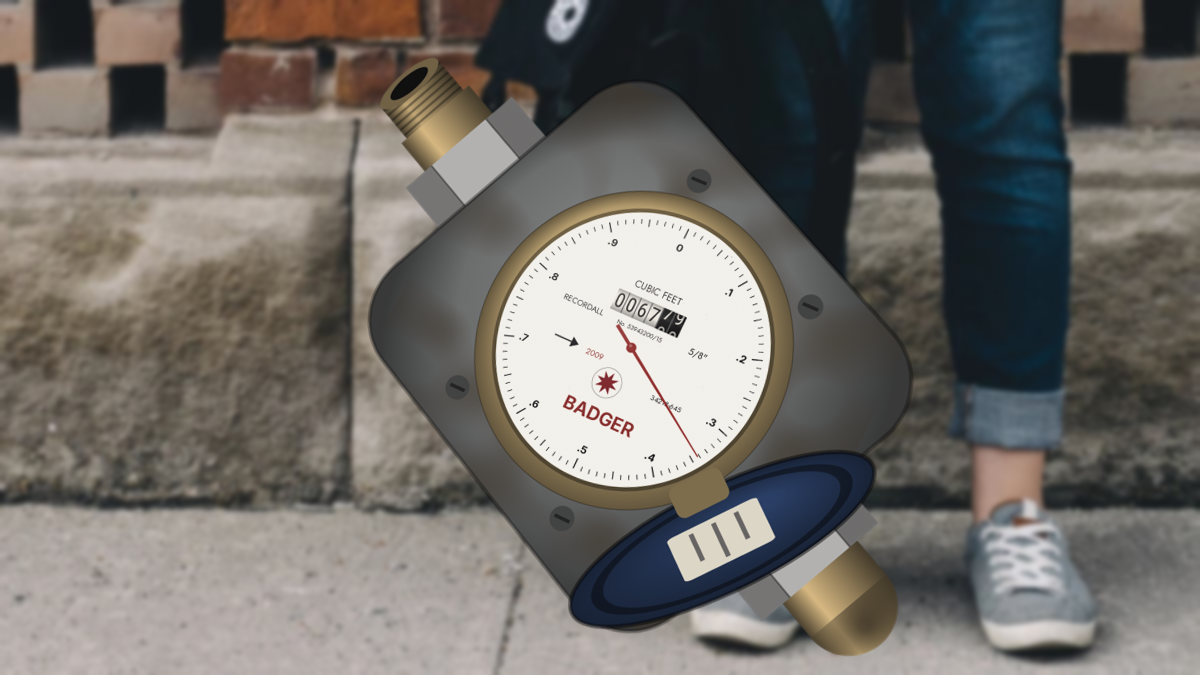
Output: 6779.34 ft³
